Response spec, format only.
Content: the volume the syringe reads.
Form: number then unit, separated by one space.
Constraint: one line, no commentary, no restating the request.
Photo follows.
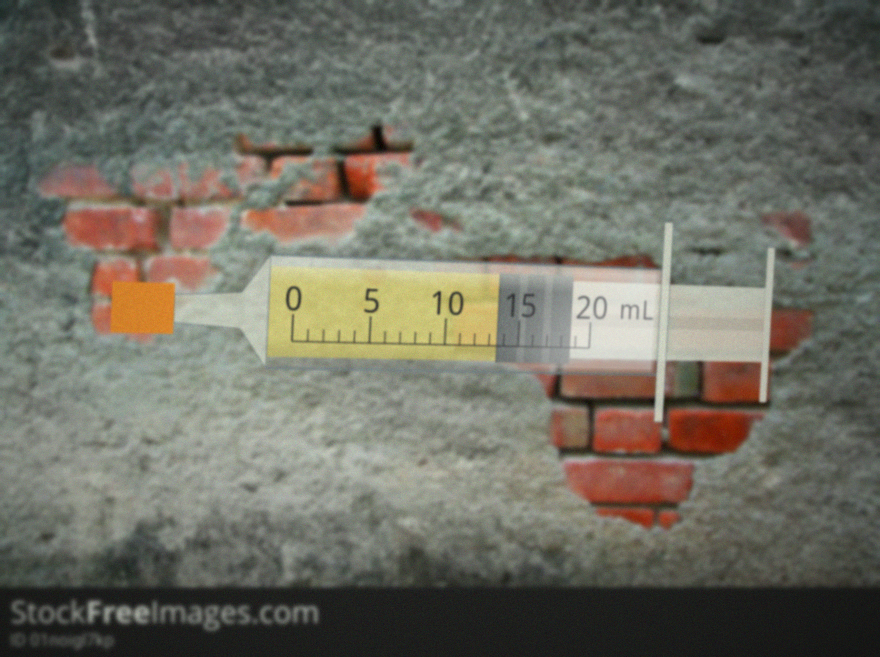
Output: 13.5 mL
